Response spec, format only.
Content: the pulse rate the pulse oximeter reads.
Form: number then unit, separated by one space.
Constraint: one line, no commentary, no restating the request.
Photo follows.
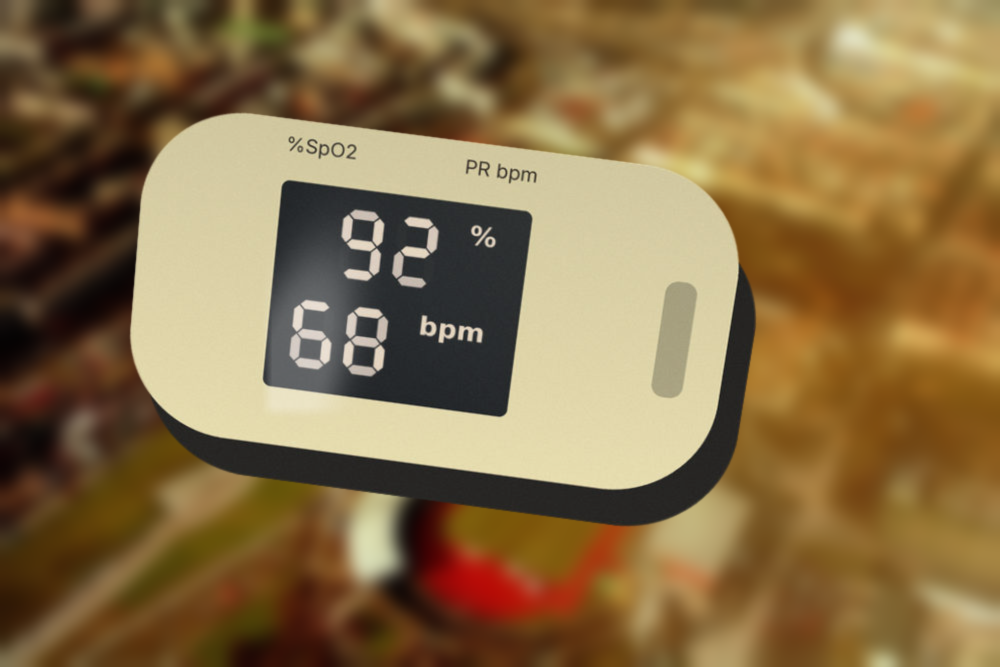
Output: 68 bpm
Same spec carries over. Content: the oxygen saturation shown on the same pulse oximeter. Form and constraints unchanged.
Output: 92 %
